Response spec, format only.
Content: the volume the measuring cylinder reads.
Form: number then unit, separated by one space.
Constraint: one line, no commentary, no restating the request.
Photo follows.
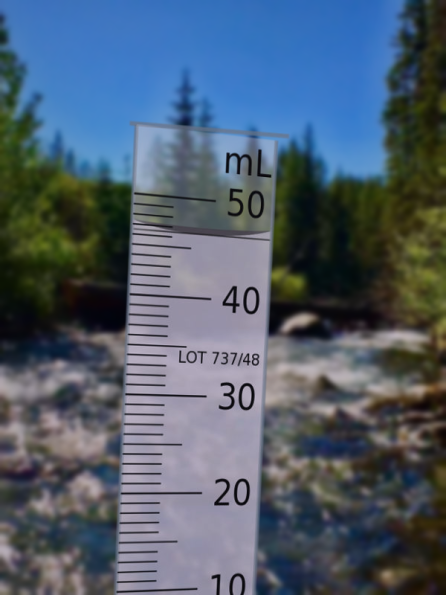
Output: 46.5 mL
